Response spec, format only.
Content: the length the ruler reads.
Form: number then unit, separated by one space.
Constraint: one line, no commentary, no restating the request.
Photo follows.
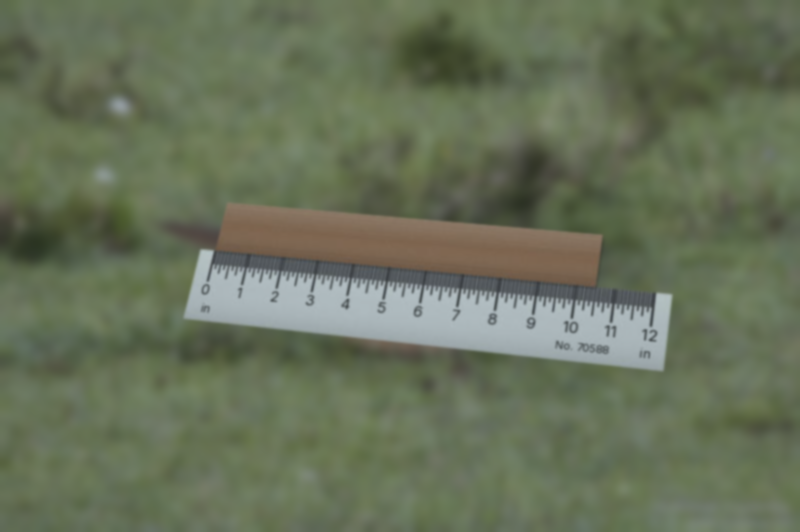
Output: 10.5 in
